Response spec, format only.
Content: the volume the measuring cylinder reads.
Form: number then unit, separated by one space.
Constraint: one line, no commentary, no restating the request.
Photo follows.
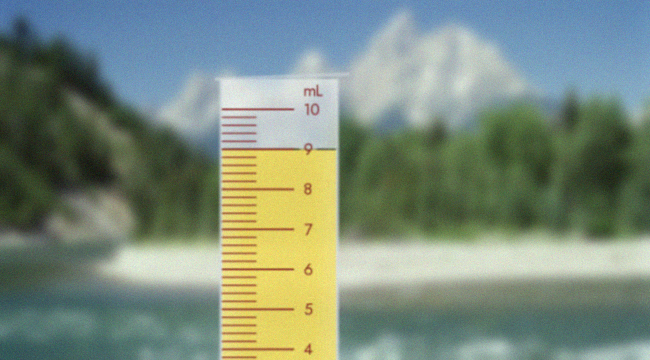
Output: 9 mL
